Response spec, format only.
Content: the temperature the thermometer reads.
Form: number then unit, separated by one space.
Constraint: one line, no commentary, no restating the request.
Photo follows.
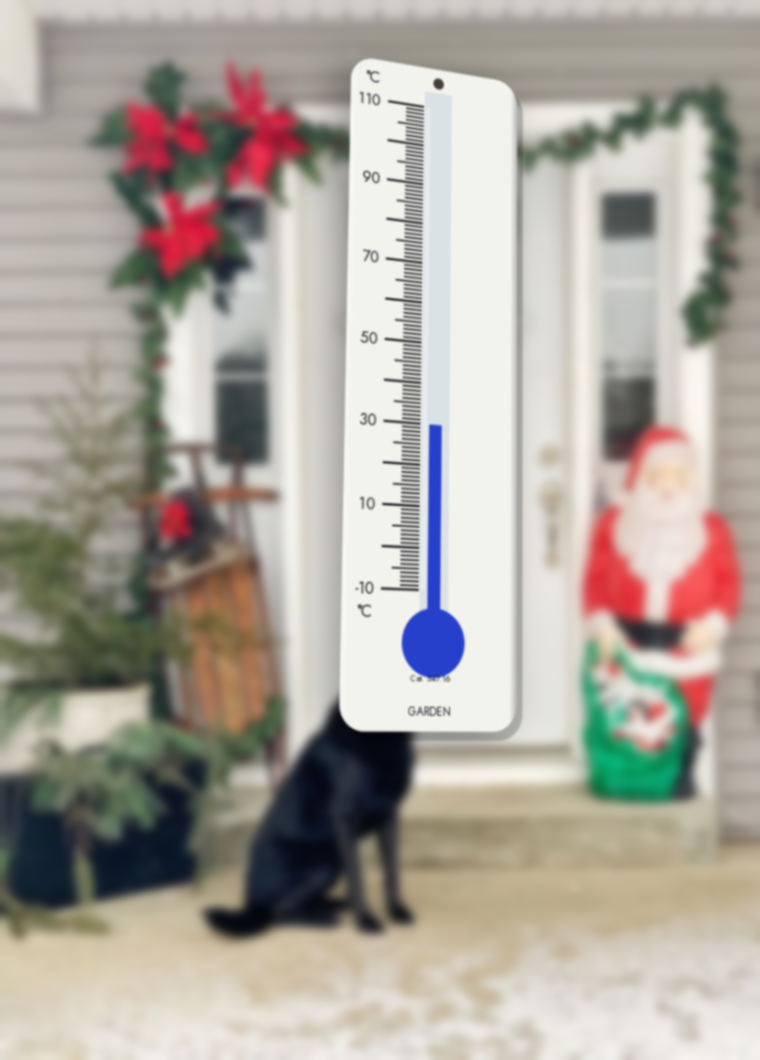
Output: 30 °C
